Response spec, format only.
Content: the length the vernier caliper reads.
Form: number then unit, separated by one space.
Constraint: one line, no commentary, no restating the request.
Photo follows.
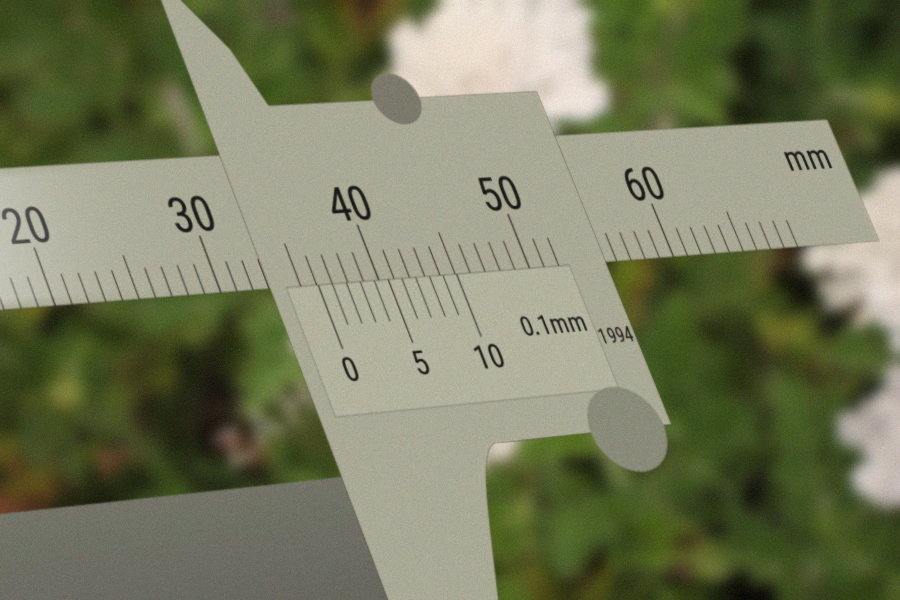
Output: 36.1 mm
